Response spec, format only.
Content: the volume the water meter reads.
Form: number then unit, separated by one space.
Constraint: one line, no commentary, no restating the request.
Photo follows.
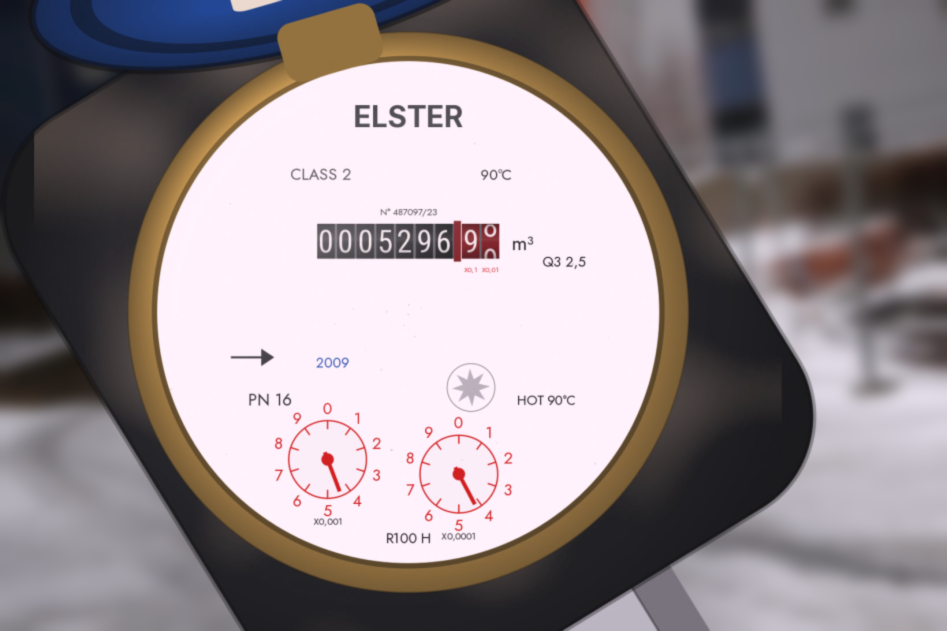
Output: 5296.9844 m³
